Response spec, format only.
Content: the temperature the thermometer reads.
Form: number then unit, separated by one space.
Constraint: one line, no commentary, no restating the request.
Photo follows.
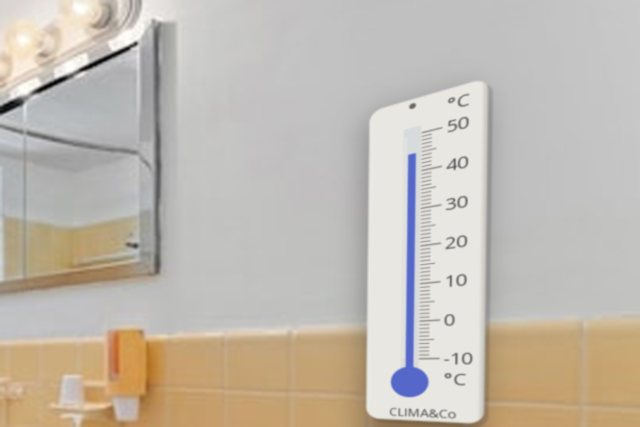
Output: 45 °C
